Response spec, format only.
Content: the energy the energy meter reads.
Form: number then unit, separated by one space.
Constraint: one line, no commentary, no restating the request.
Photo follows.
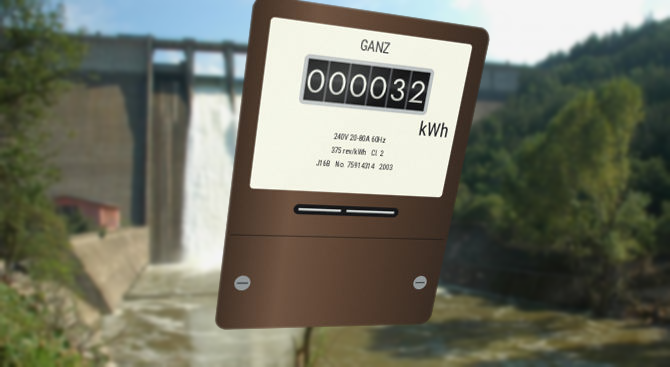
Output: 32 kWh
